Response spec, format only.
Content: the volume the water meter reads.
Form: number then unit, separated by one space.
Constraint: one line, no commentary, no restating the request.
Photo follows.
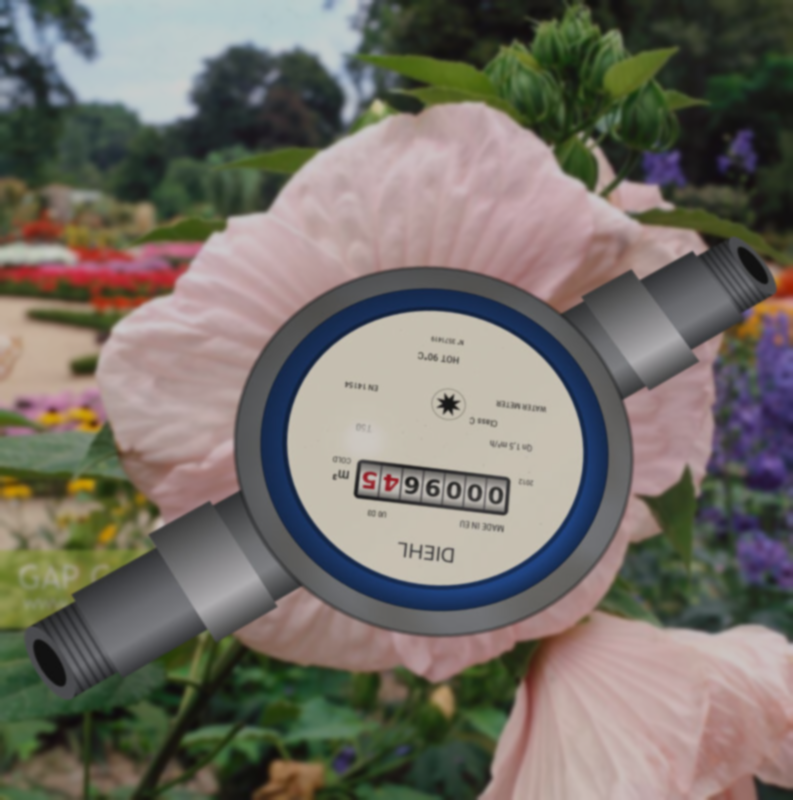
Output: 96.45 m³
